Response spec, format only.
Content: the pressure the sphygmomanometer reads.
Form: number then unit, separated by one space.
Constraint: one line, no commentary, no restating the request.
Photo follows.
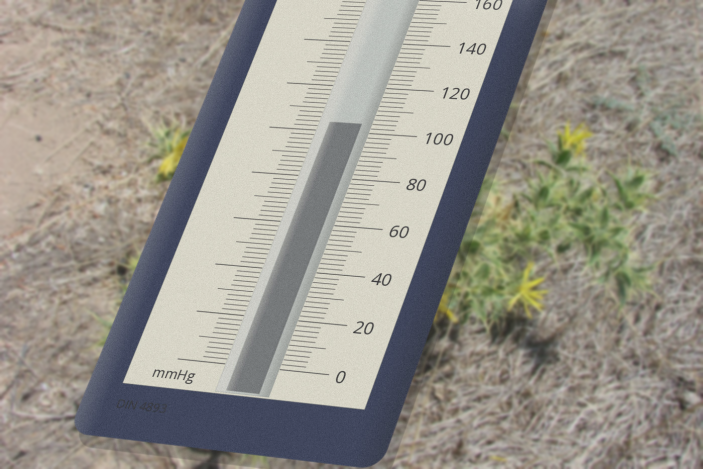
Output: 104 mmHg
